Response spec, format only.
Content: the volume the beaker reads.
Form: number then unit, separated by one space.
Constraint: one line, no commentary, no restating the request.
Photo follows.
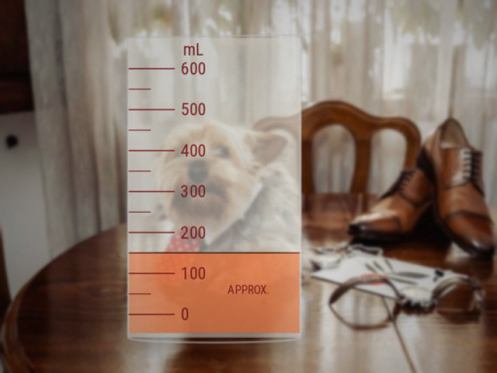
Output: 150 mL
